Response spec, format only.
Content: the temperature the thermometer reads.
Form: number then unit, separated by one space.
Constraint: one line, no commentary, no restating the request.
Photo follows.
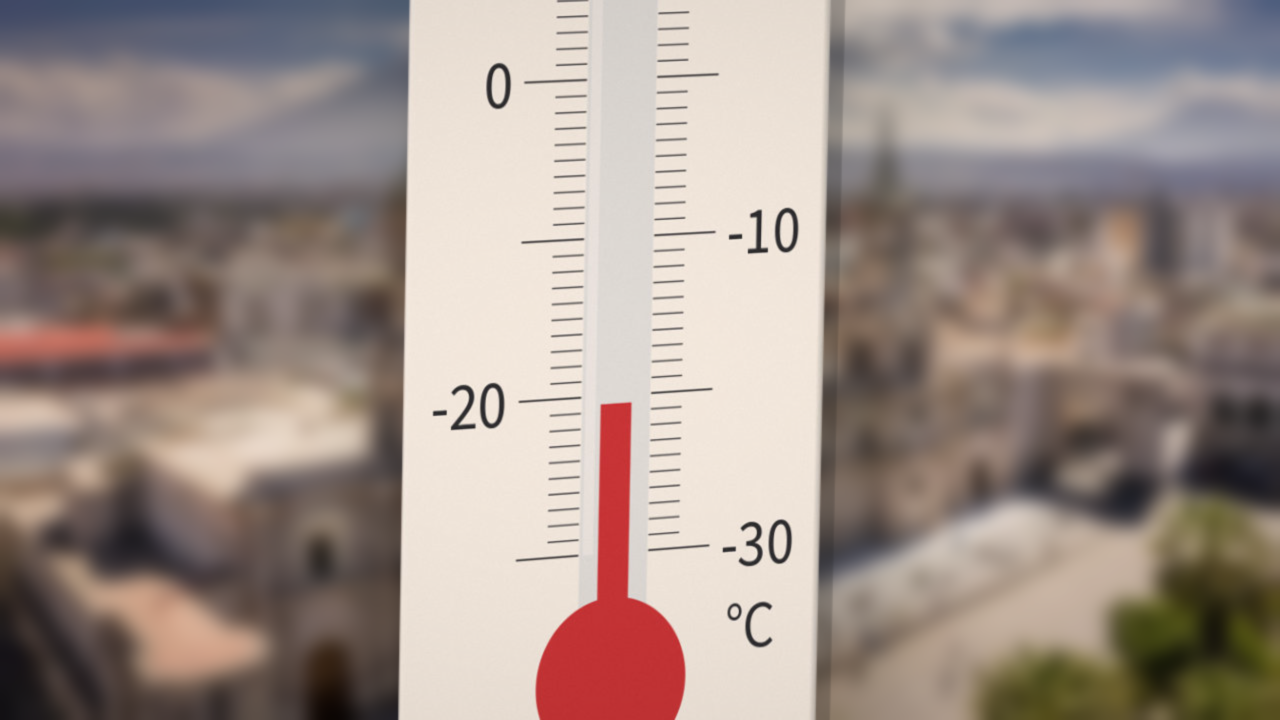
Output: -20.5 °C
